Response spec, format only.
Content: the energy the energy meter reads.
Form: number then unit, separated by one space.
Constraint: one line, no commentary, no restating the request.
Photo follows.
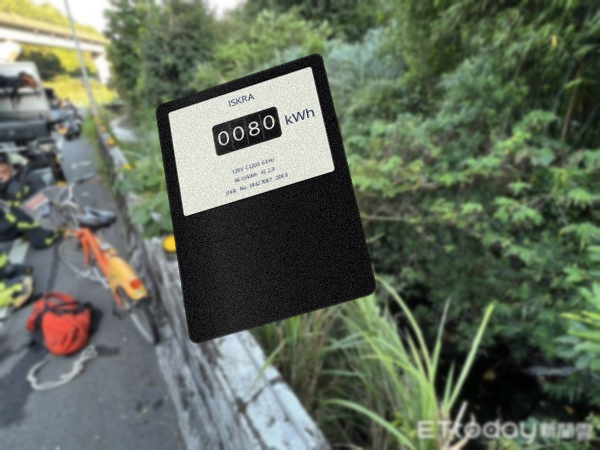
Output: 80 kWh
